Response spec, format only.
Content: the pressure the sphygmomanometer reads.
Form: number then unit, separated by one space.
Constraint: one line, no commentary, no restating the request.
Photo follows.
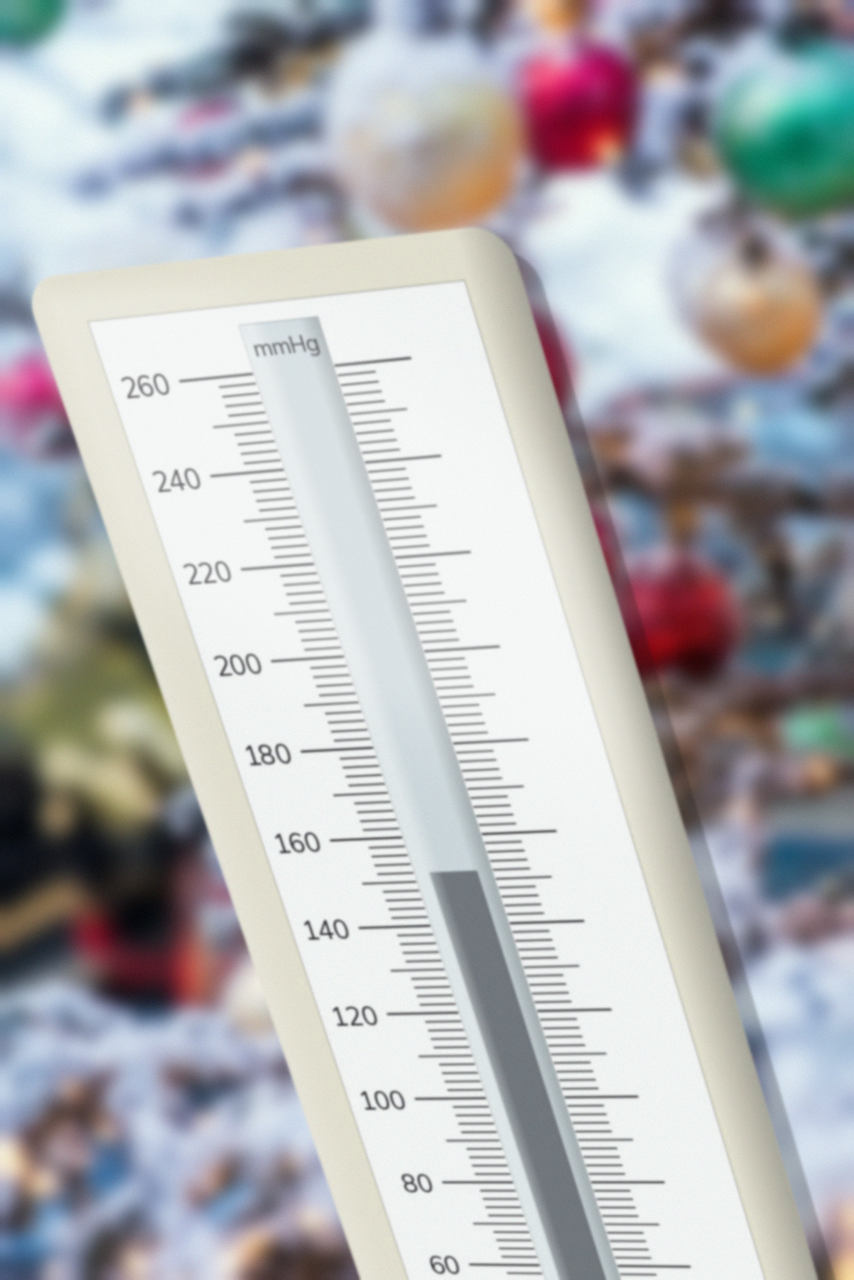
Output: 152 mmHg
